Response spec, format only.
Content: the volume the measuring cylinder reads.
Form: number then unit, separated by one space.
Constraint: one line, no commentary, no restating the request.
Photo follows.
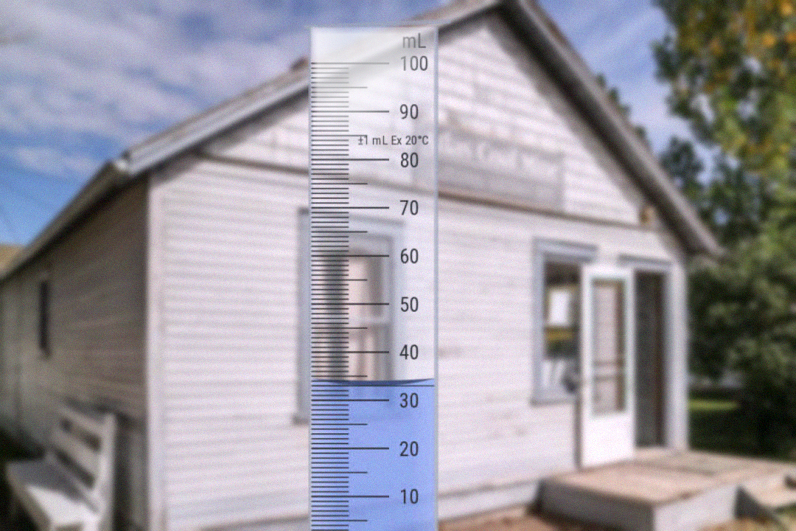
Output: 33 mL
